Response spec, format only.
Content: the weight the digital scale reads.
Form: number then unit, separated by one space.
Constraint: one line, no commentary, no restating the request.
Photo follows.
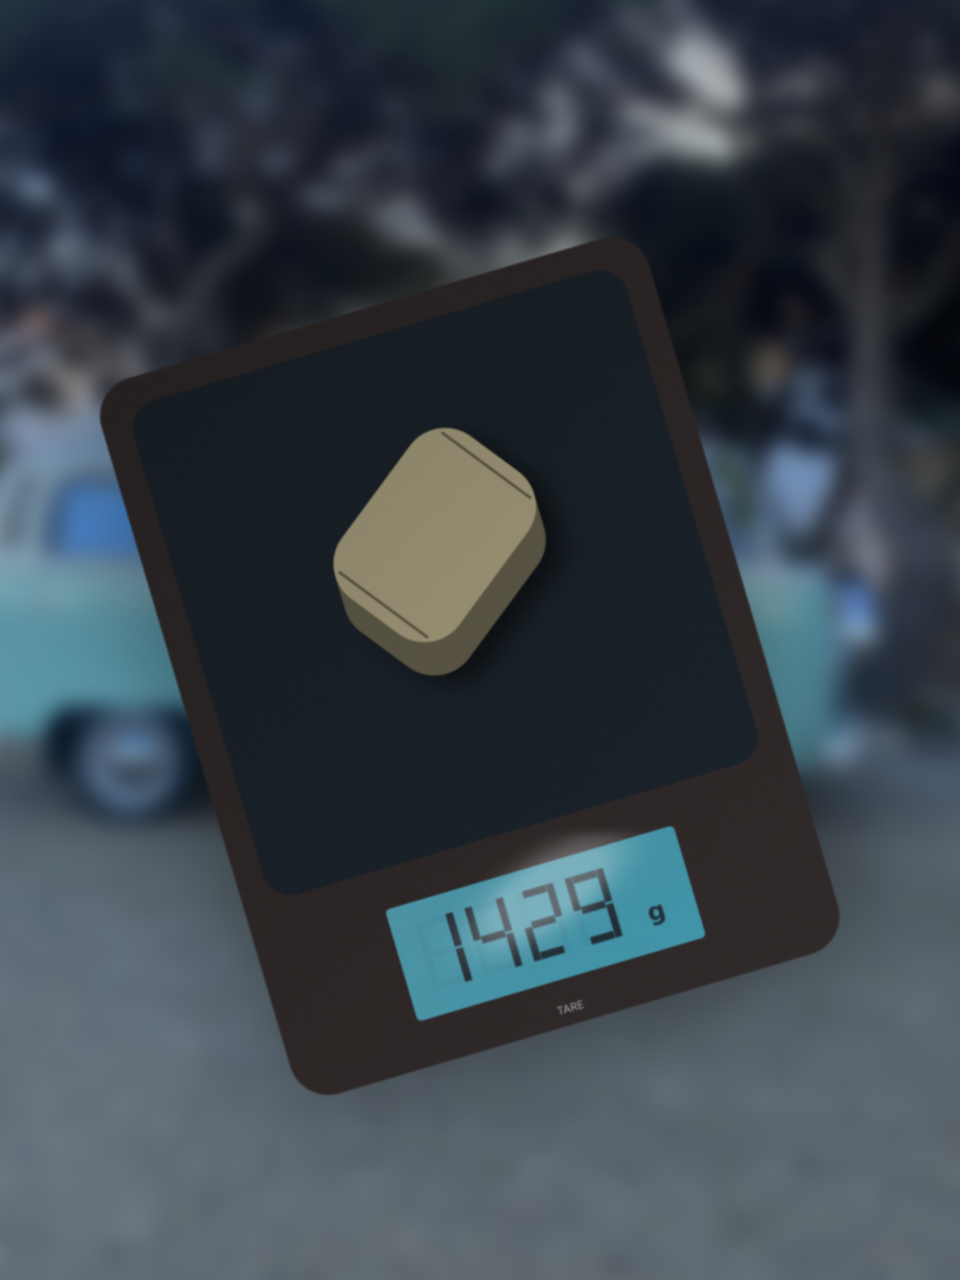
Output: 1429 g
